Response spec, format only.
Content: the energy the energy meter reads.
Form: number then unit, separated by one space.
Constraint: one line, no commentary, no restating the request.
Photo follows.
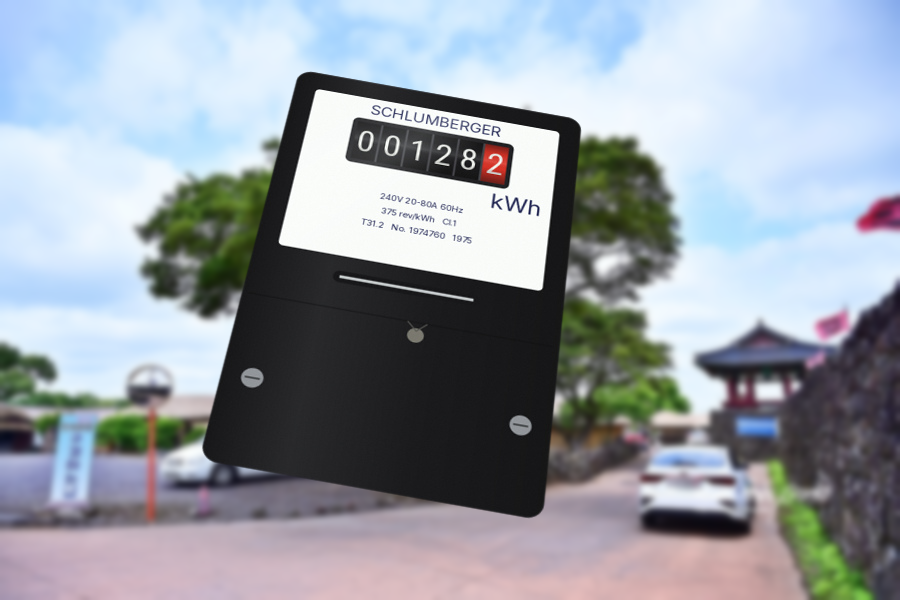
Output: 128.2 kWh
